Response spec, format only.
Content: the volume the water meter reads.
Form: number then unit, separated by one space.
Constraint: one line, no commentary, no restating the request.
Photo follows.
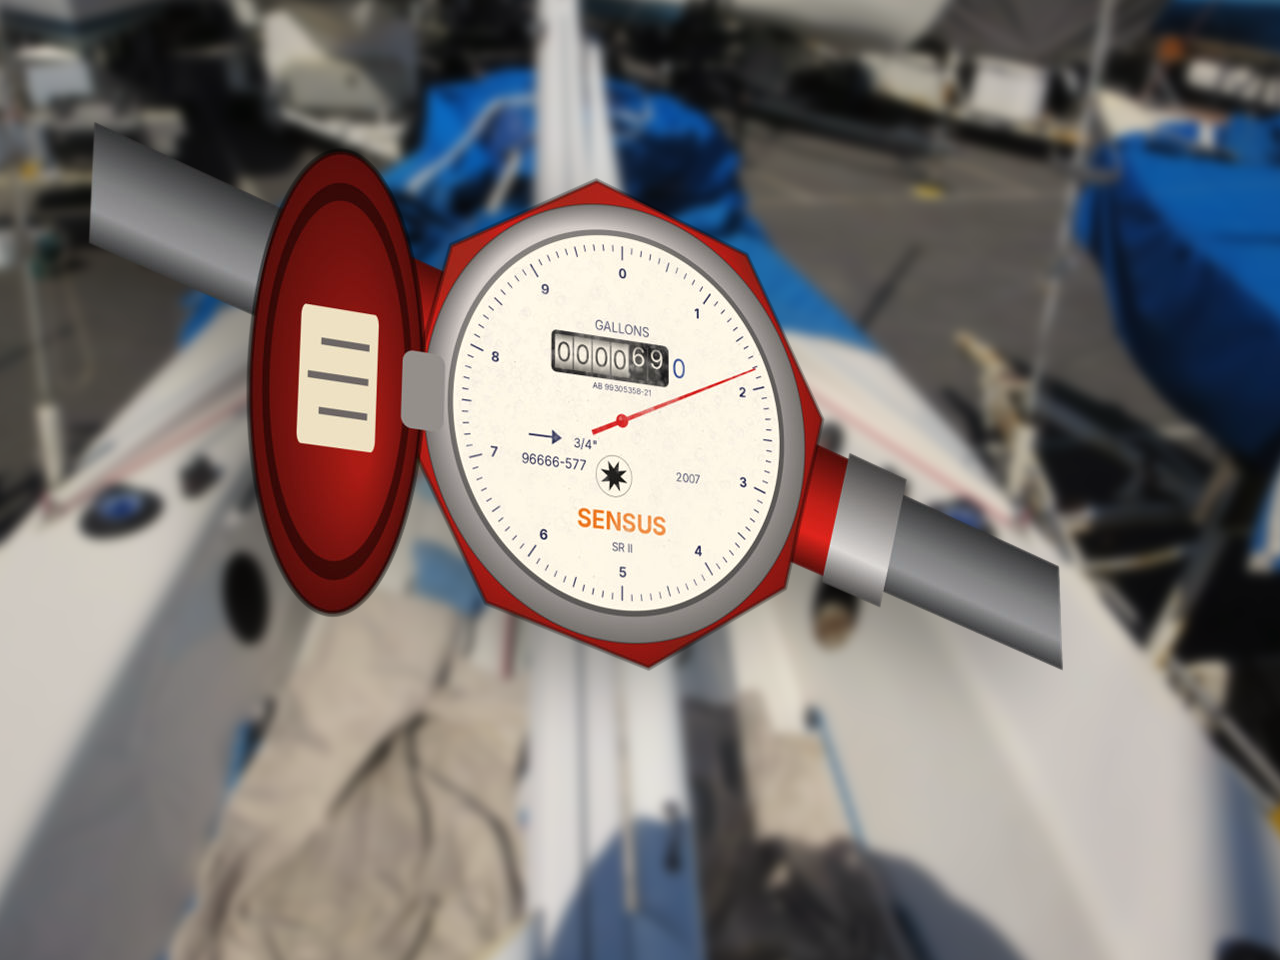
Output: 691.8 gal
